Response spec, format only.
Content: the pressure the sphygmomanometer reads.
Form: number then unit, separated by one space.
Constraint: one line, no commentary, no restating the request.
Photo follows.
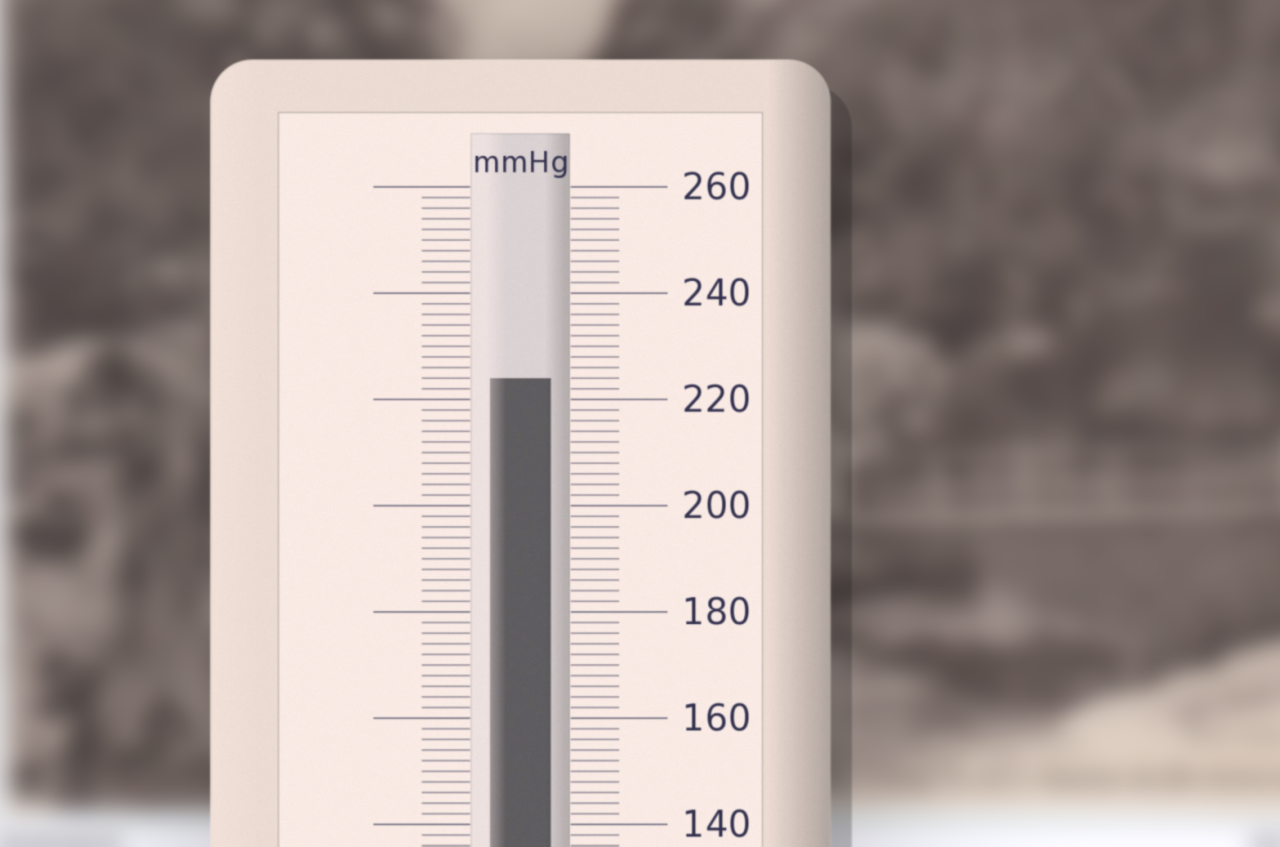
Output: 224 mmHg
